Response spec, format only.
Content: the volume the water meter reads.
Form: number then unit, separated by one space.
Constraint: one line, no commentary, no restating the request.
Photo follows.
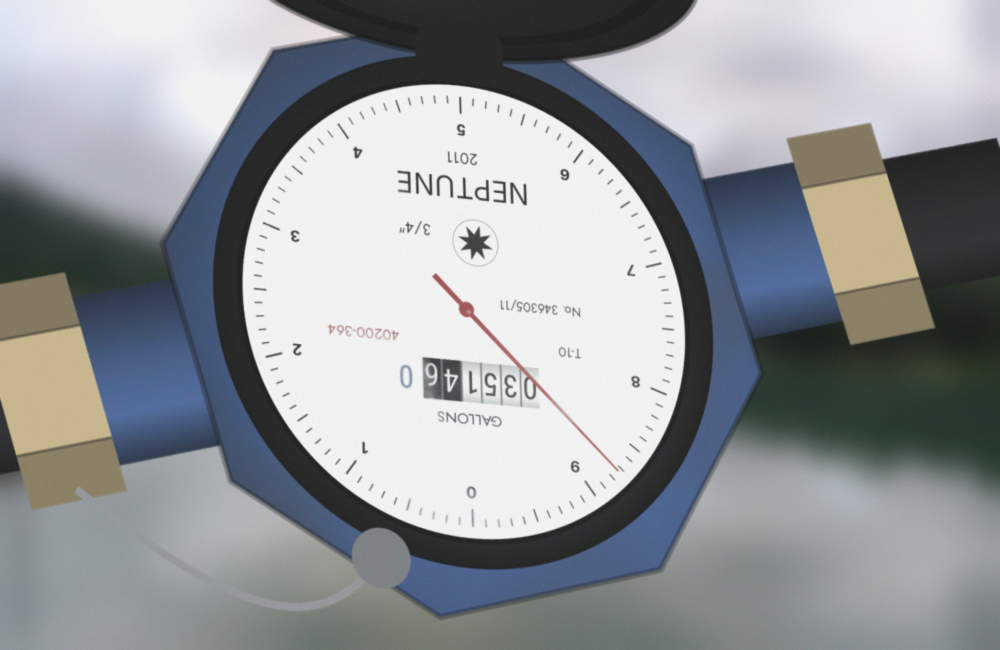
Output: 351458.7 gal
